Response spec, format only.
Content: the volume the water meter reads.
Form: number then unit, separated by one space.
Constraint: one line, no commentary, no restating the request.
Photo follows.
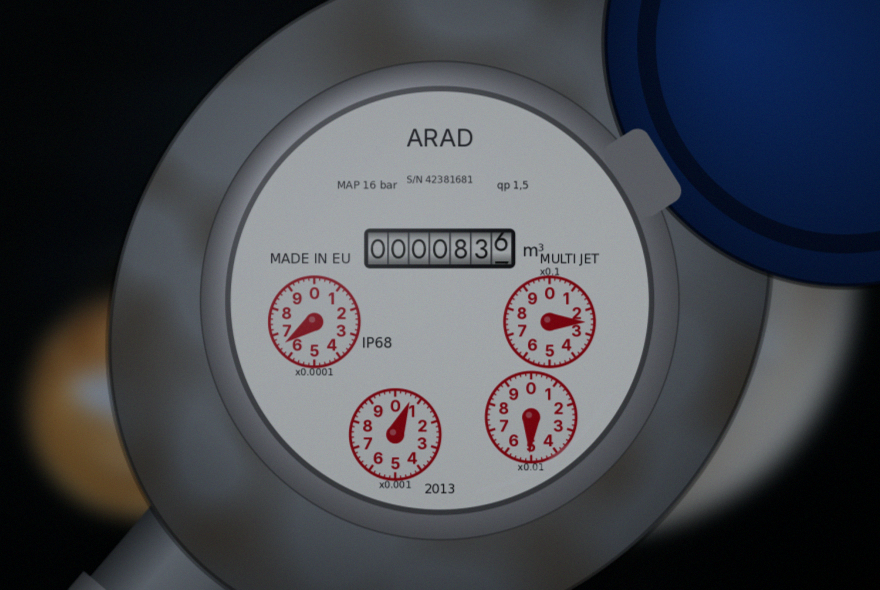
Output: 836.2506 m³
